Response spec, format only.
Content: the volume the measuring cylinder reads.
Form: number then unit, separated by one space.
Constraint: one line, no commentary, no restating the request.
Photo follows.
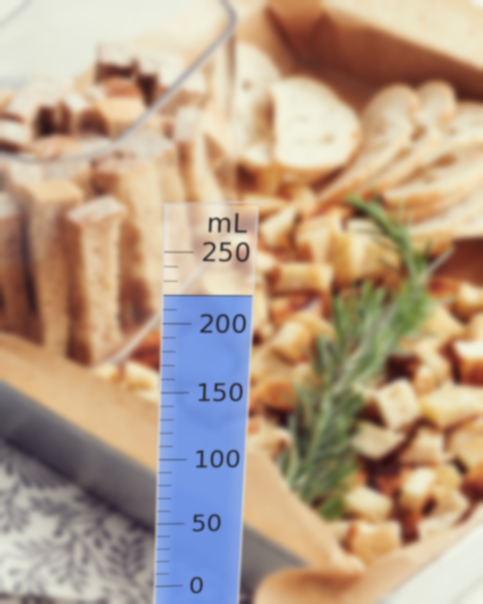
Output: 220 mL
